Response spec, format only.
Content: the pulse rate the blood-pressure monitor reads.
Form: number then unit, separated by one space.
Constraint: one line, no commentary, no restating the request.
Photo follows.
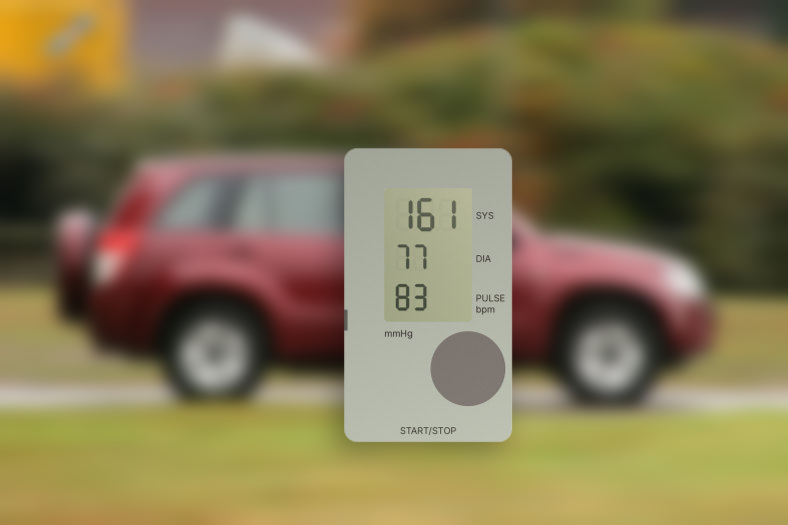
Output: 83 bpm
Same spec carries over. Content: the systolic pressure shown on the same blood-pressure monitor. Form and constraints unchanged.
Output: 161 mmHg
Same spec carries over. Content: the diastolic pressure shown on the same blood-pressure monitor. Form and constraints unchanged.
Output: 77 mmHg
